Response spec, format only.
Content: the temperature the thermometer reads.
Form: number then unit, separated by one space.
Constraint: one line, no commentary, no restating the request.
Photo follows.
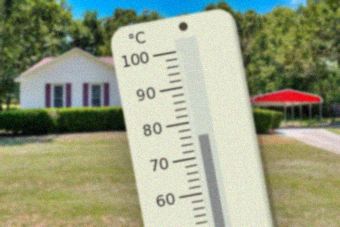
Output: 76 °C
